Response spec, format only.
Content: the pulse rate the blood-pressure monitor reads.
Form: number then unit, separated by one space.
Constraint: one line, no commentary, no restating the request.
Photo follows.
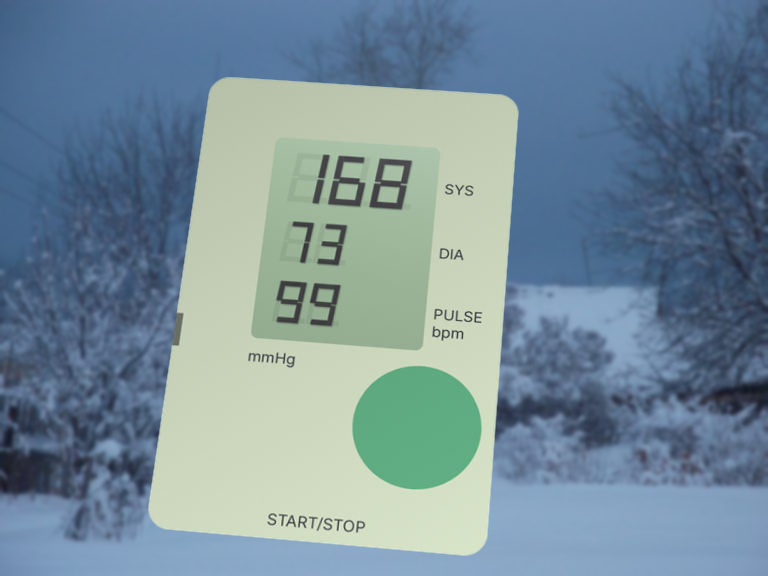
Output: 99 bpm
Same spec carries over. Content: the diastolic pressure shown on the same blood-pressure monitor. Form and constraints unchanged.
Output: 73 mmHg
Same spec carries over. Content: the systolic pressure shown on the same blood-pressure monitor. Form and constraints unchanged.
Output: 168 mmHg
